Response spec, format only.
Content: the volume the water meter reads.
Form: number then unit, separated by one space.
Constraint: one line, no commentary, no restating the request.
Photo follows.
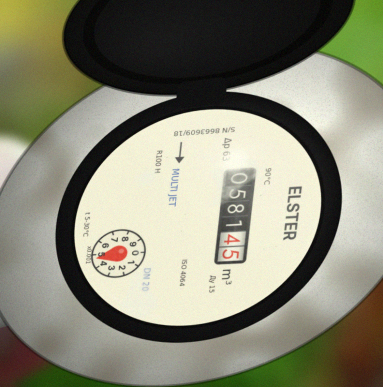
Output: 581.454 m³
